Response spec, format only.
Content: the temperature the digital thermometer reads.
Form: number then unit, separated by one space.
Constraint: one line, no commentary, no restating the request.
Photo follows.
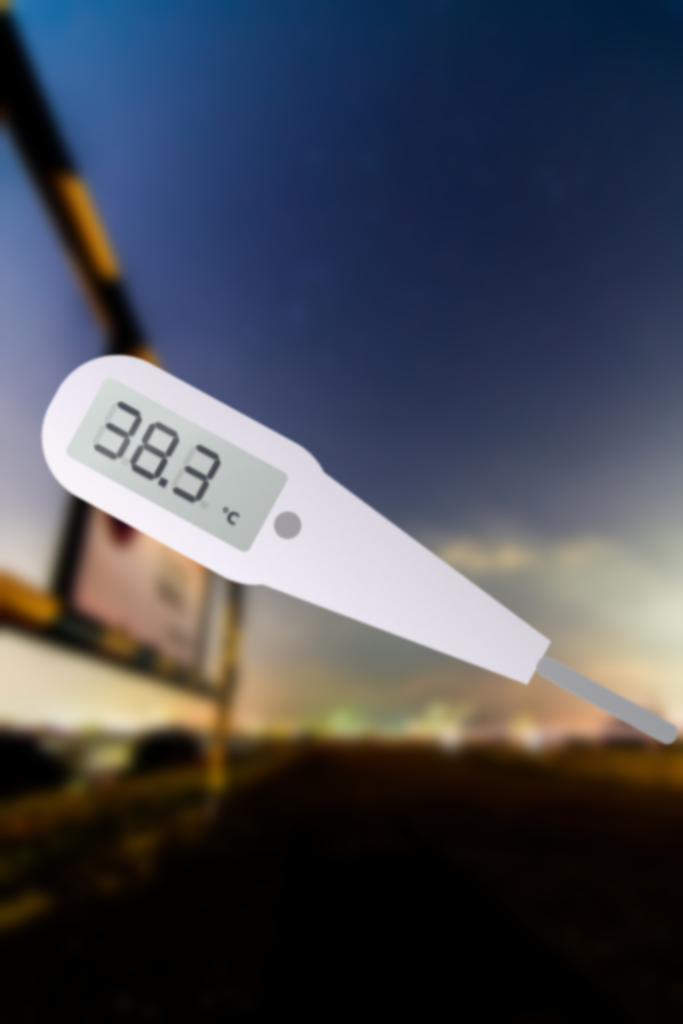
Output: 38.3 °C
